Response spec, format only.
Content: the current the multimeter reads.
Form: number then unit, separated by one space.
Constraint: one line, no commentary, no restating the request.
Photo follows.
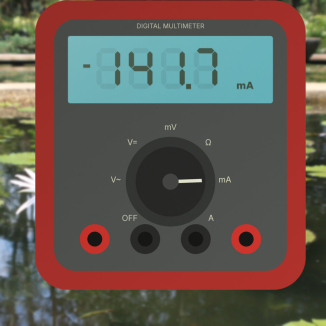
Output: -141.7 mA
